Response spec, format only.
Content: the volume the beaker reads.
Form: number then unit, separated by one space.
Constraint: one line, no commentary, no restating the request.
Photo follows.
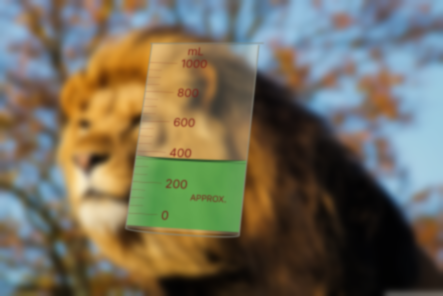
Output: 350 mL
